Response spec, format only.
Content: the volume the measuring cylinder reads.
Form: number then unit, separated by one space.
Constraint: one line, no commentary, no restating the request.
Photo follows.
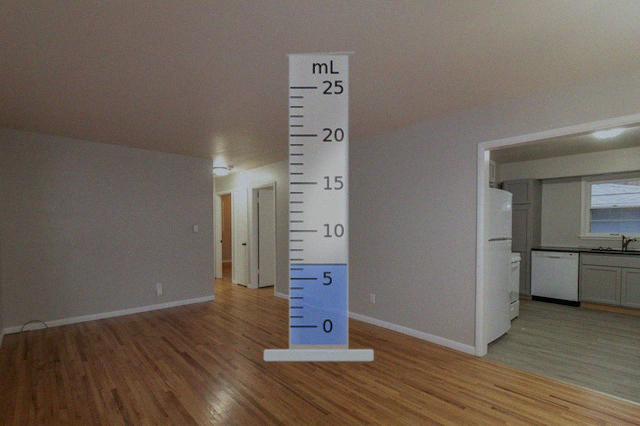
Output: 6.5 mL
